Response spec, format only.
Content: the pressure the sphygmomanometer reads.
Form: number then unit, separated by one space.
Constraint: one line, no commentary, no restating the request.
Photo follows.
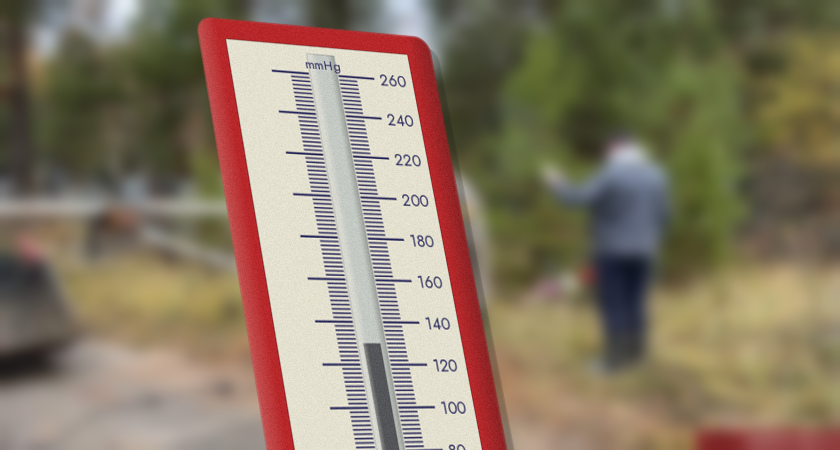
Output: 130 mmHg
